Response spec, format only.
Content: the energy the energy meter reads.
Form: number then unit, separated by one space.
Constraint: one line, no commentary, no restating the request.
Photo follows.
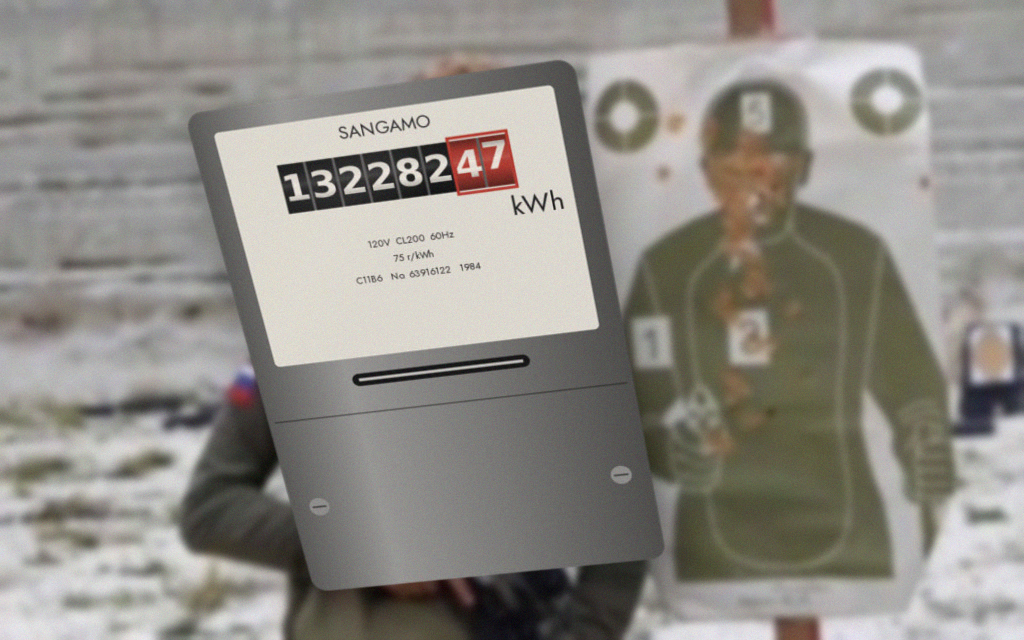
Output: 132282.47 kWh
